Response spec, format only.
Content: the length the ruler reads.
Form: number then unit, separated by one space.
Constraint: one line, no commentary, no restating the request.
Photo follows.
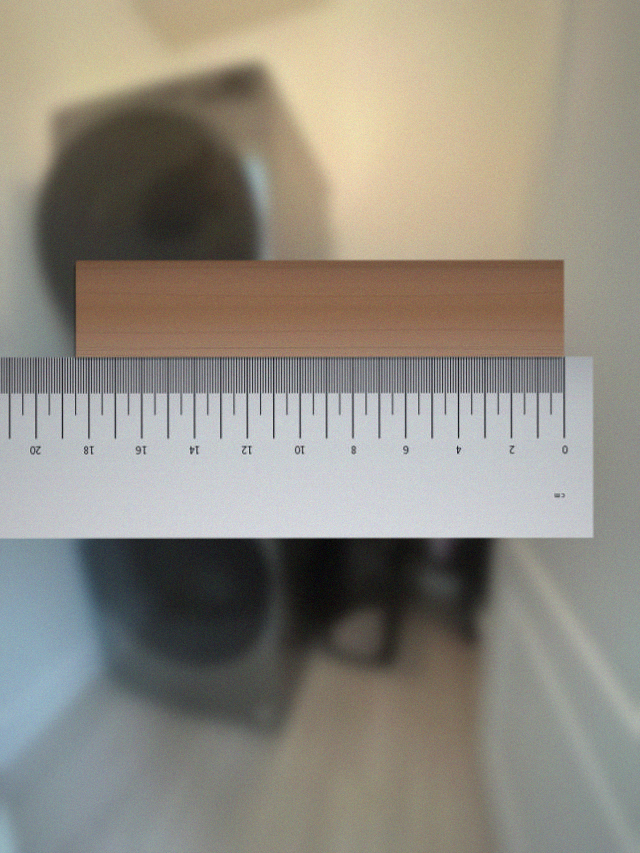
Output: 18.5 cm
